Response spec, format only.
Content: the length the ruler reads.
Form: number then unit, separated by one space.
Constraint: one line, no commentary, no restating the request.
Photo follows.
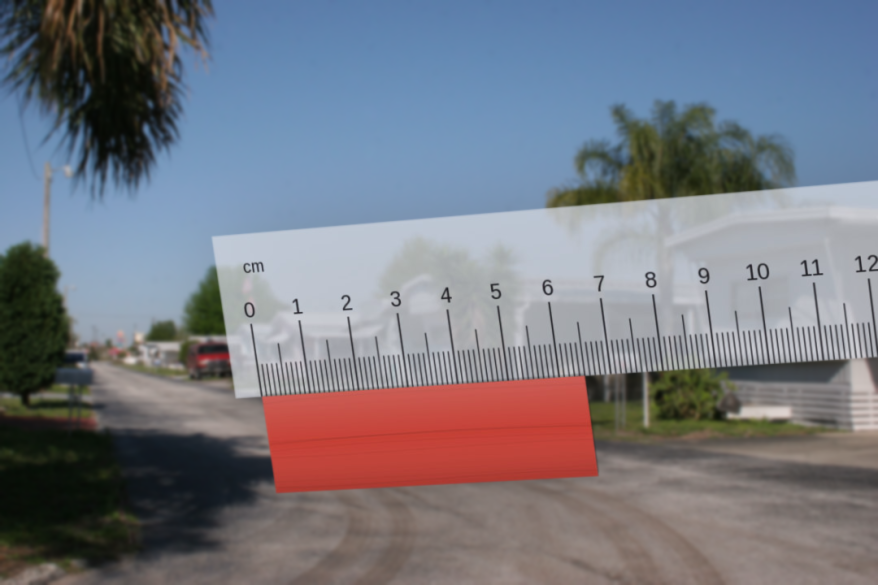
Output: 6.5 cm
